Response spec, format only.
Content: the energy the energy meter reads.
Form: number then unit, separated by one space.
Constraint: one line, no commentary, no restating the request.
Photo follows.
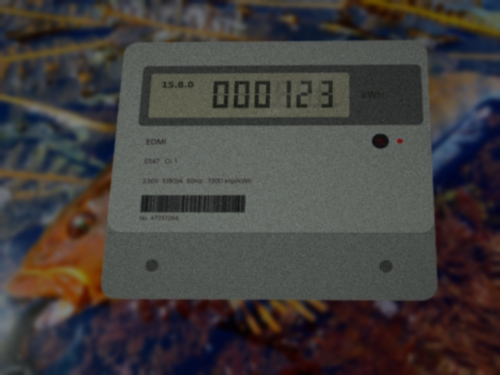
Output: 123 kWh
